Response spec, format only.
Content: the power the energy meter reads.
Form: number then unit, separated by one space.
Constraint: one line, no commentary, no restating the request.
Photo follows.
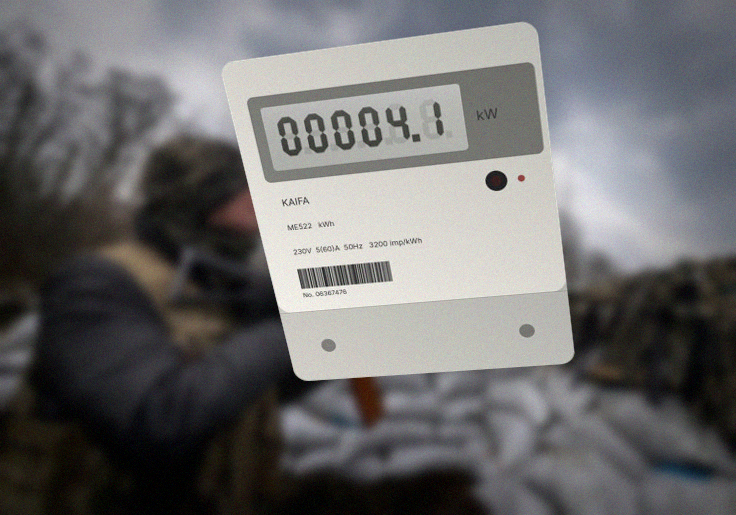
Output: 4.1 kW
